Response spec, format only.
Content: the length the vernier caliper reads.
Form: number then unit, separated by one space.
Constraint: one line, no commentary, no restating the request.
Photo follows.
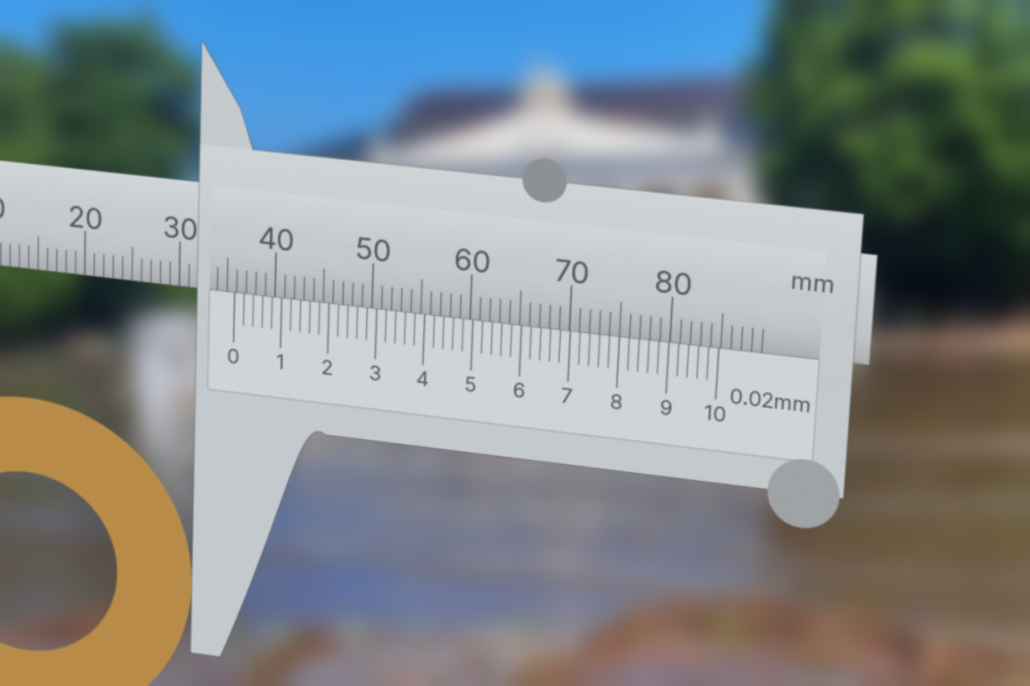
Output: 35.8 mm
